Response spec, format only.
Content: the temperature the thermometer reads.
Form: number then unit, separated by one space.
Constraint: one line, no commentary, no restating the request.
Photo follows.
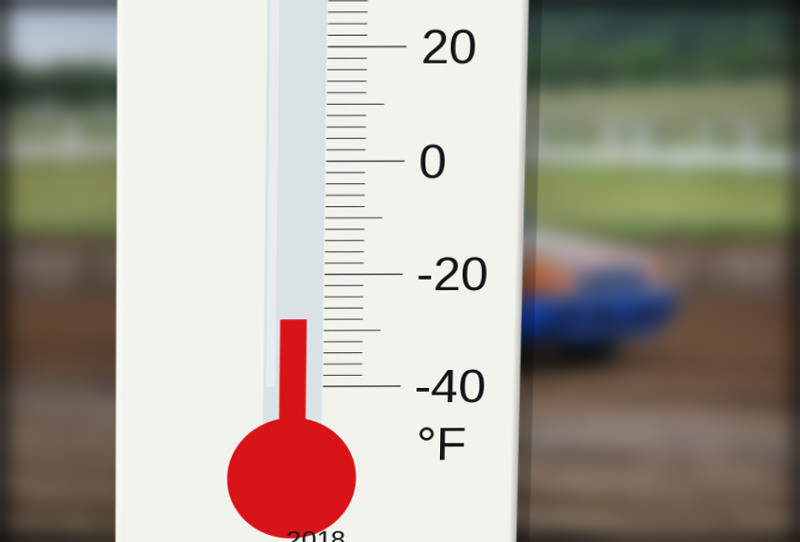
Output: -28 °F
